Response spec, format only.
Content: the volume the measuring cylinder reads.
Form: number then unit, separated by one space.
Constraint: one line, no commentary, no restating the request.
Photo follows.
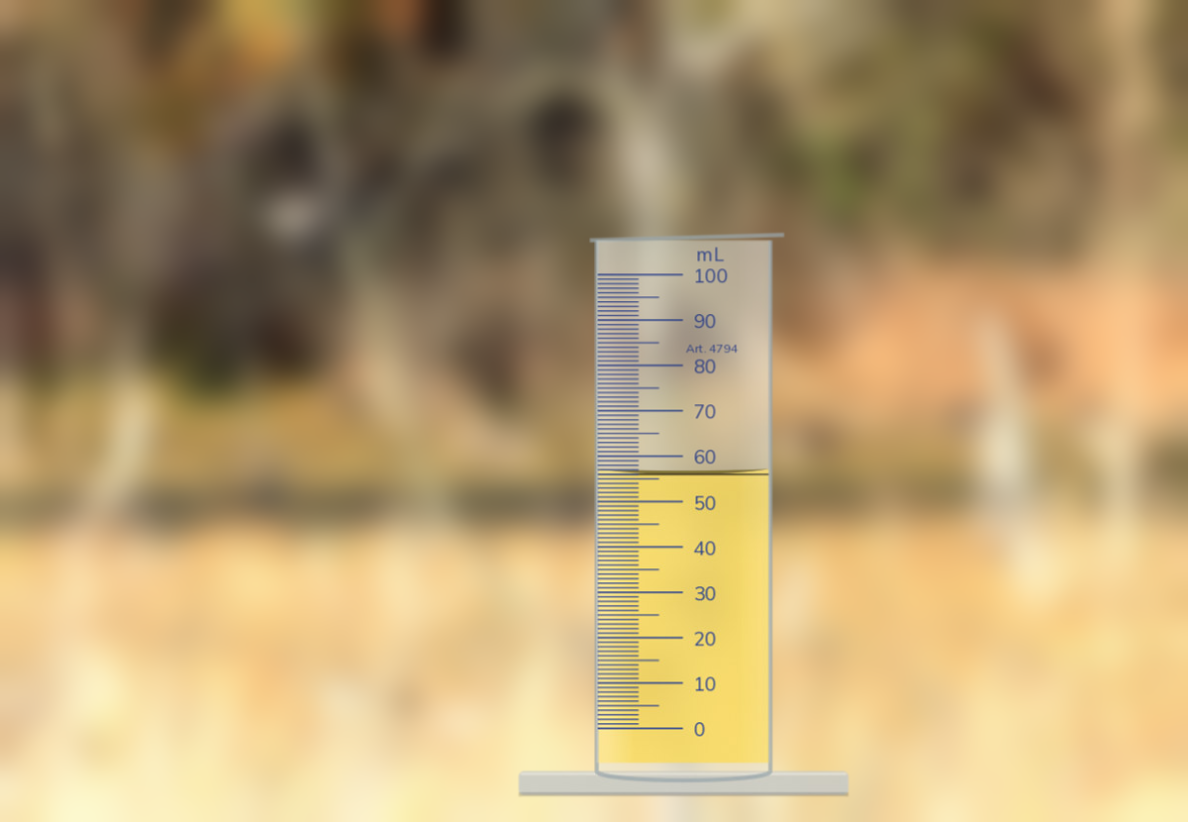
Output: 56 mL
